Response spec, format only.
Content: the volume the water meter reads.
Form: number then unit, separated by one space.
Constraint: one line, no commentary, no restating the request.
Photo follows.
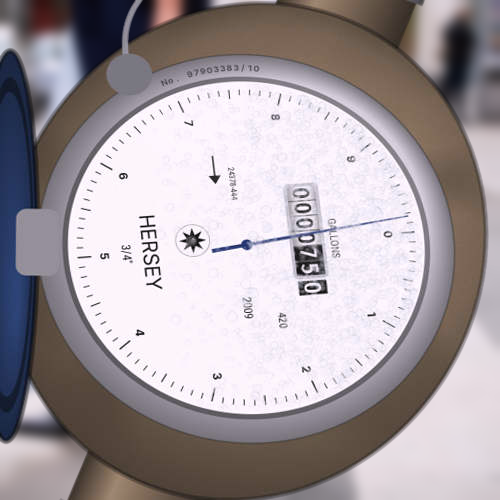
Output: 749.8 gal
